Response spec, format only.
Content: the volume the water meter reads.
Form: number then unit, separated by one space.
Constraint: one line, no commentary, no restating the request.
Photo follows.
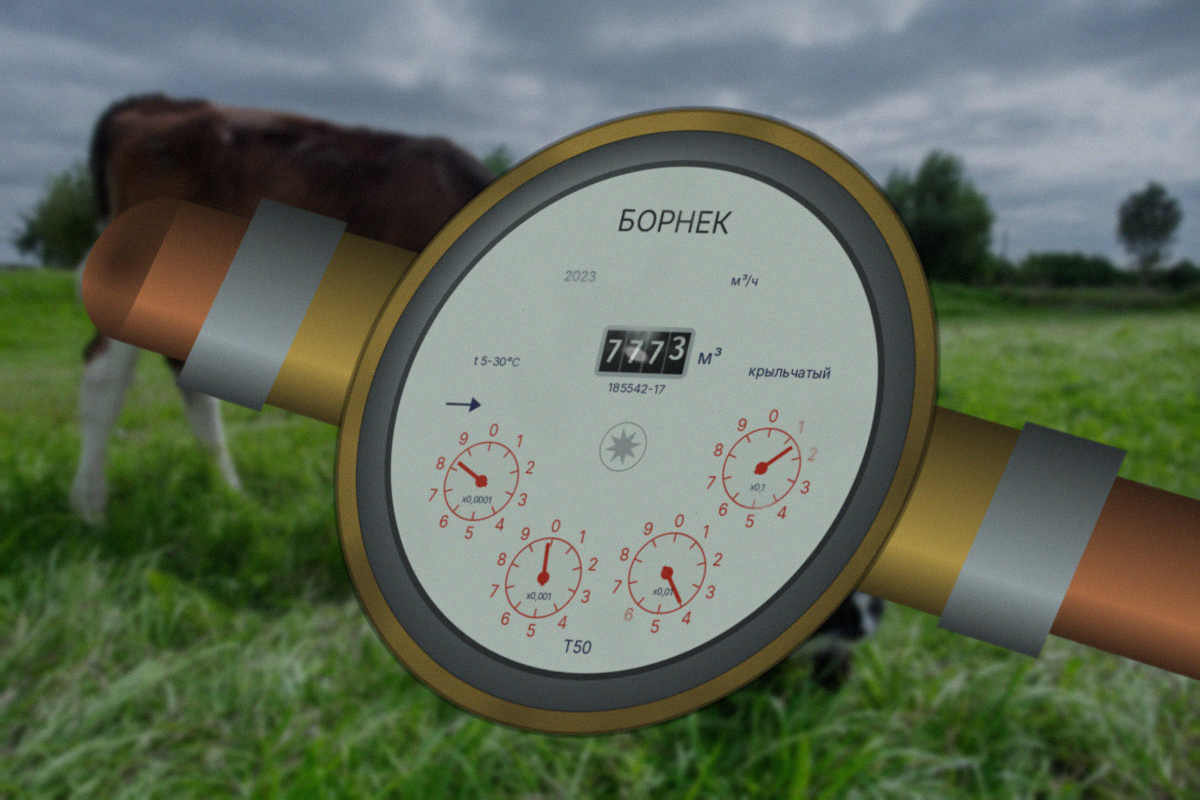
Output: 7773.1398 m³
